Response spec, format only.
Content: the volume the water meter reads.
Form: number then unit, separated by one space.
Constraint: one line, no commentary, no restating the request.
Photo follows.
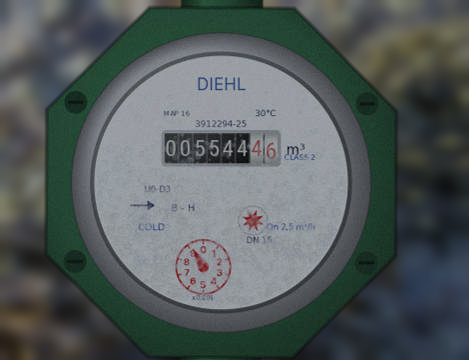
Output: 5544.459 m³
